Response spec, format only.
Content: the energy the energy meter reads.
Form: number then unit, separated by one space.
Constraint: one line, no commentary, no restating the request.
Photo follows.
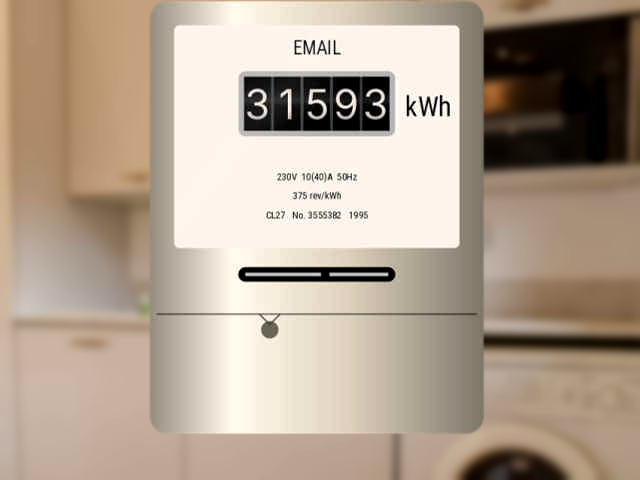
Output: 31593 kWh
